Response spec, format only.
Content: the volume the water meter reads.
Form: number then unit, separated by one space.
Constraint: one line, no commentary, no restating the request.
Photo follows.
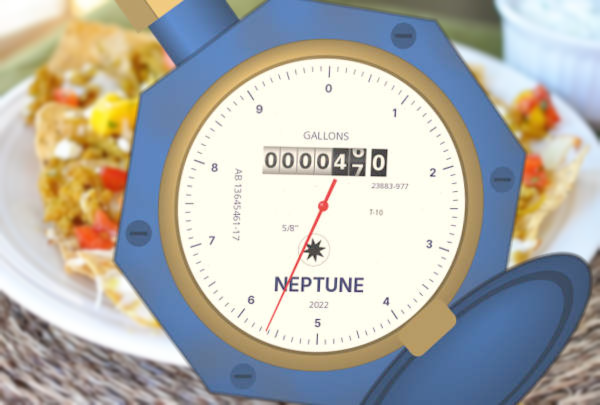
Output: 465.6 gal
